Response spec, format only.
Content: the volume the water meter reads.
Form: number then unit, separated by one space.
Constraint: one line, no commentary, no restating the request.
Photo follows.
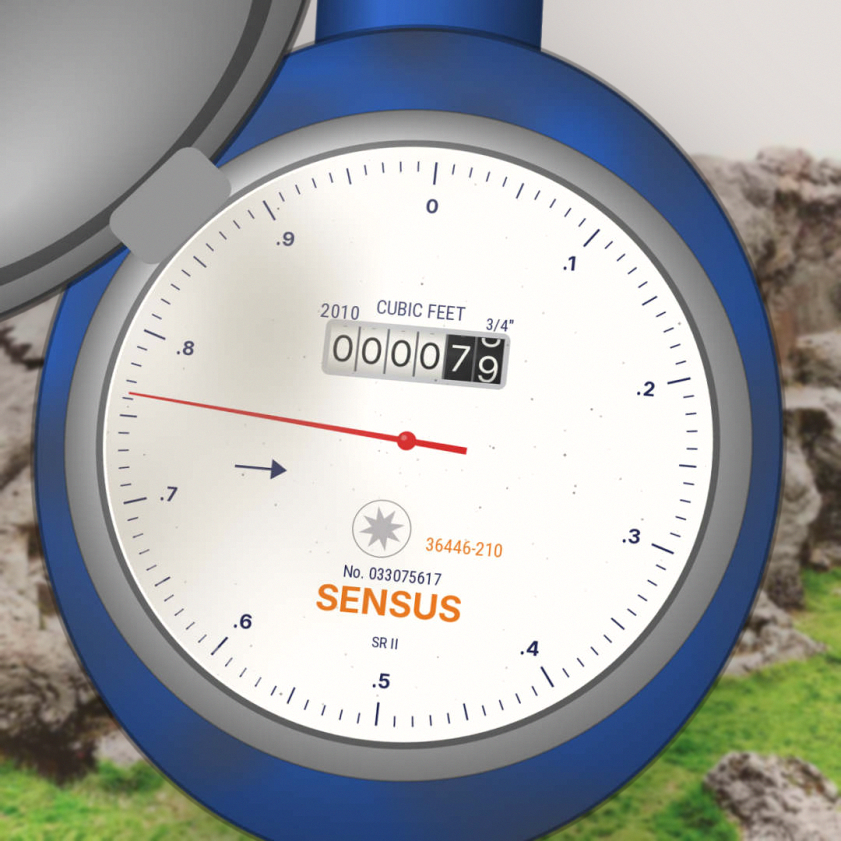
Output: 78.76 ft³
